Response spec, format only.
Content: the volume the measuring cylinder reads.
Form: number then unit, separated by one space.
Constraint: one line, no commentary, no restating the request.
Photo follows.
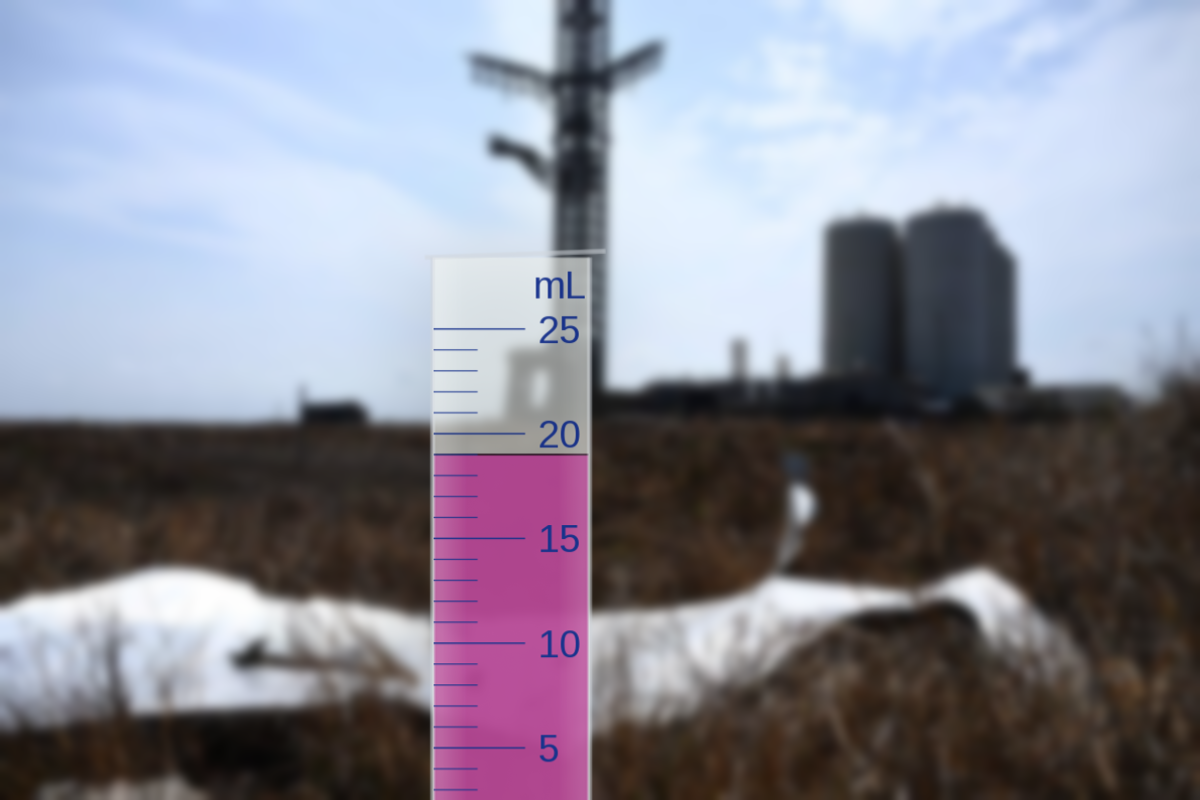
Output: 19 mL
